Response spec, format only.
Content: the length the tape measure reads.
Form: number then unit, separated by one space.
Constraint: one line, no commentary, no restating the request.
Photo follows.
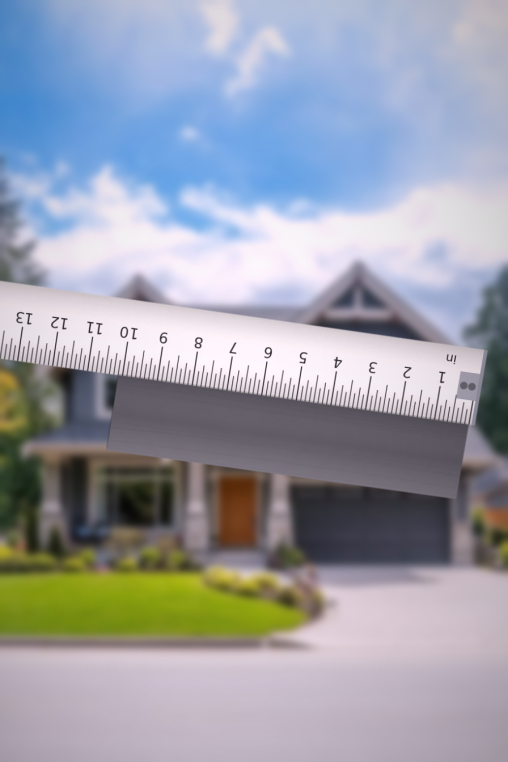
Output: 10.125 in
